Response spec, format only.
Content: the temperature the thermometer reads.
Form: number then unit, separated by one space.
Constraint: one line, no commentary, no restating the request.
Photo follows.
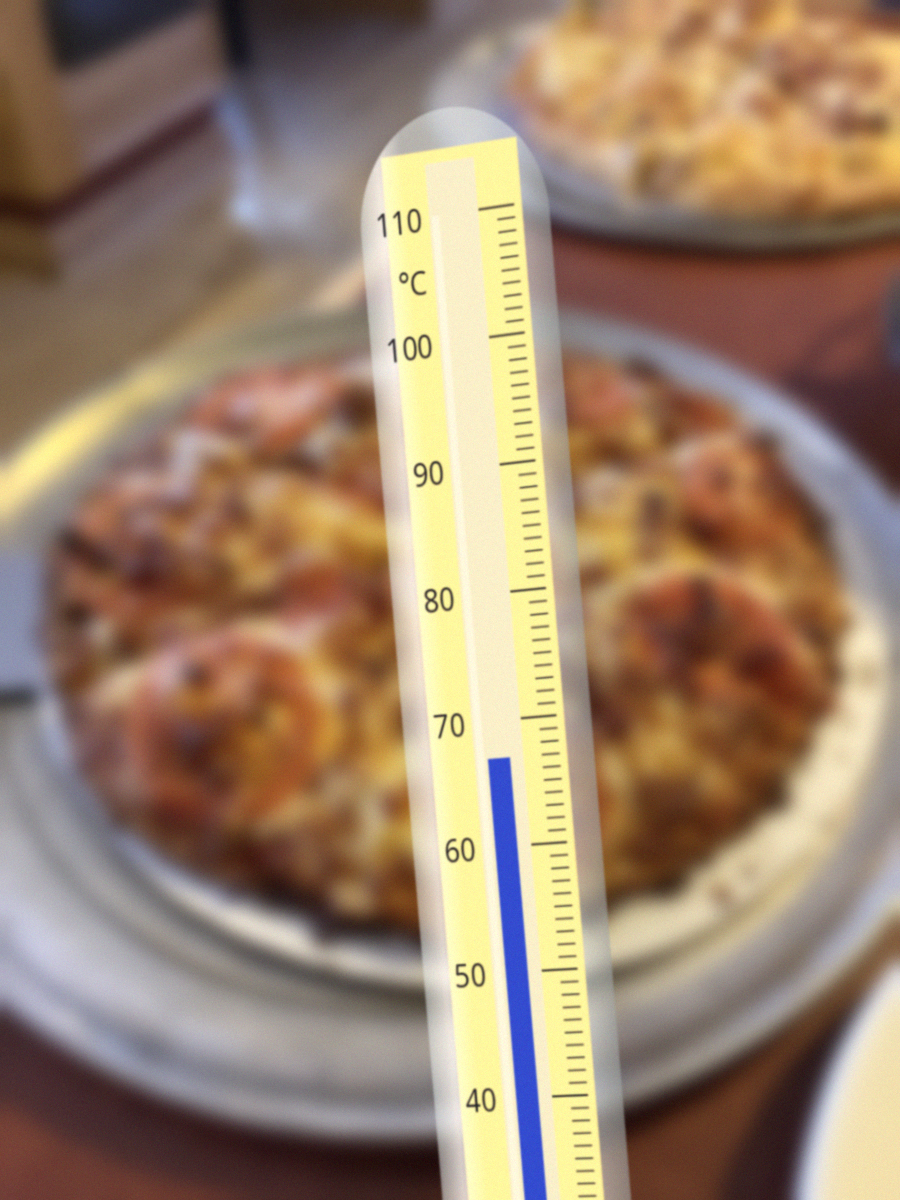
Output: 67 °C
